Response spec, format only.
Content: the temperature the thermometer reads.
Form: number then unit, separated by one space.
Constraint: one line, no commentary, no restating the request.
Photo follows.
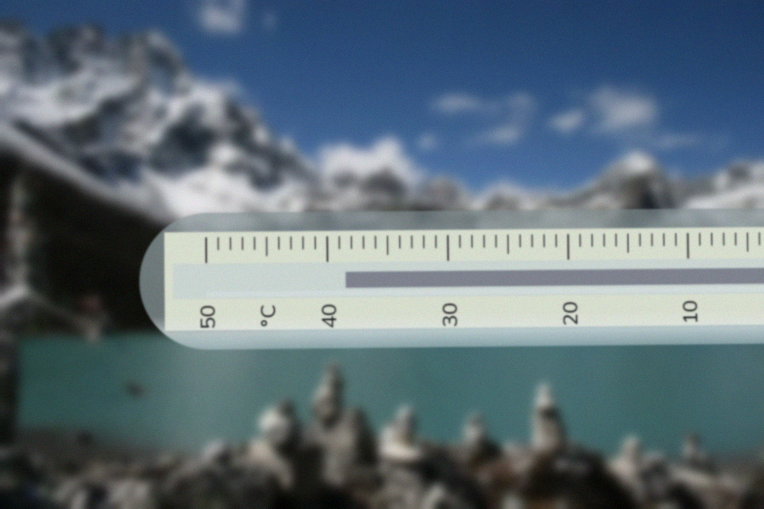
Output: 38.5 °C
